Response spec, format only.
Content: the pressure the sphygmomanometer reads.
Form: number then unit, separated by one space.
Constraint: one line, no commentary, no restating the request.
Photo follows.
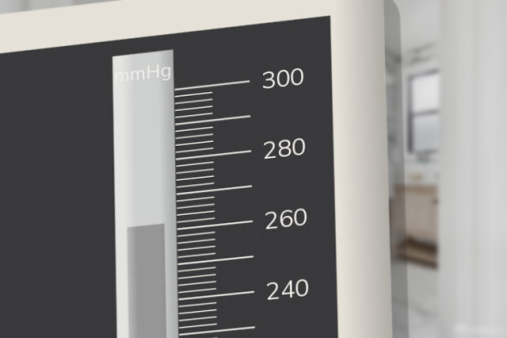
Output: 262 mmHg
